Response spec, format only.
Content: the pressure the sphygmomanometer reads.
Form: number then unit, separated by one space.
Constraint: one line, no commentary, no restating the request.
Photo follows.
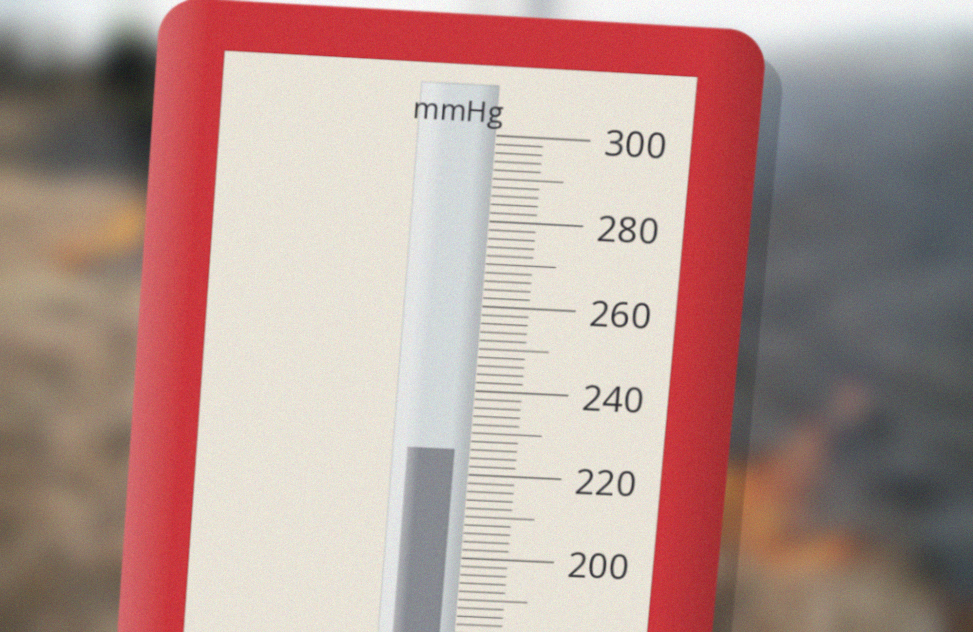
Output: 226 mmHg
